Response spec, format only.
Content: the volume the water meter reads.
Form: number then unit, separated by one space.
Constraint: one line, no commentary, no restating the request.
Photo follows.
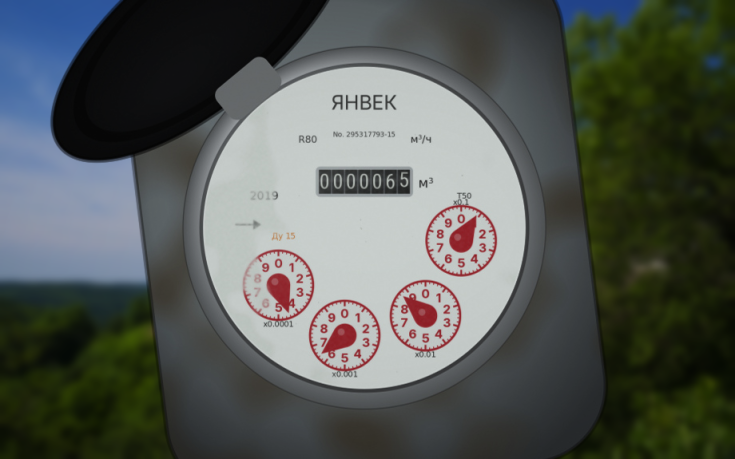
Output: 65.0864 m³
